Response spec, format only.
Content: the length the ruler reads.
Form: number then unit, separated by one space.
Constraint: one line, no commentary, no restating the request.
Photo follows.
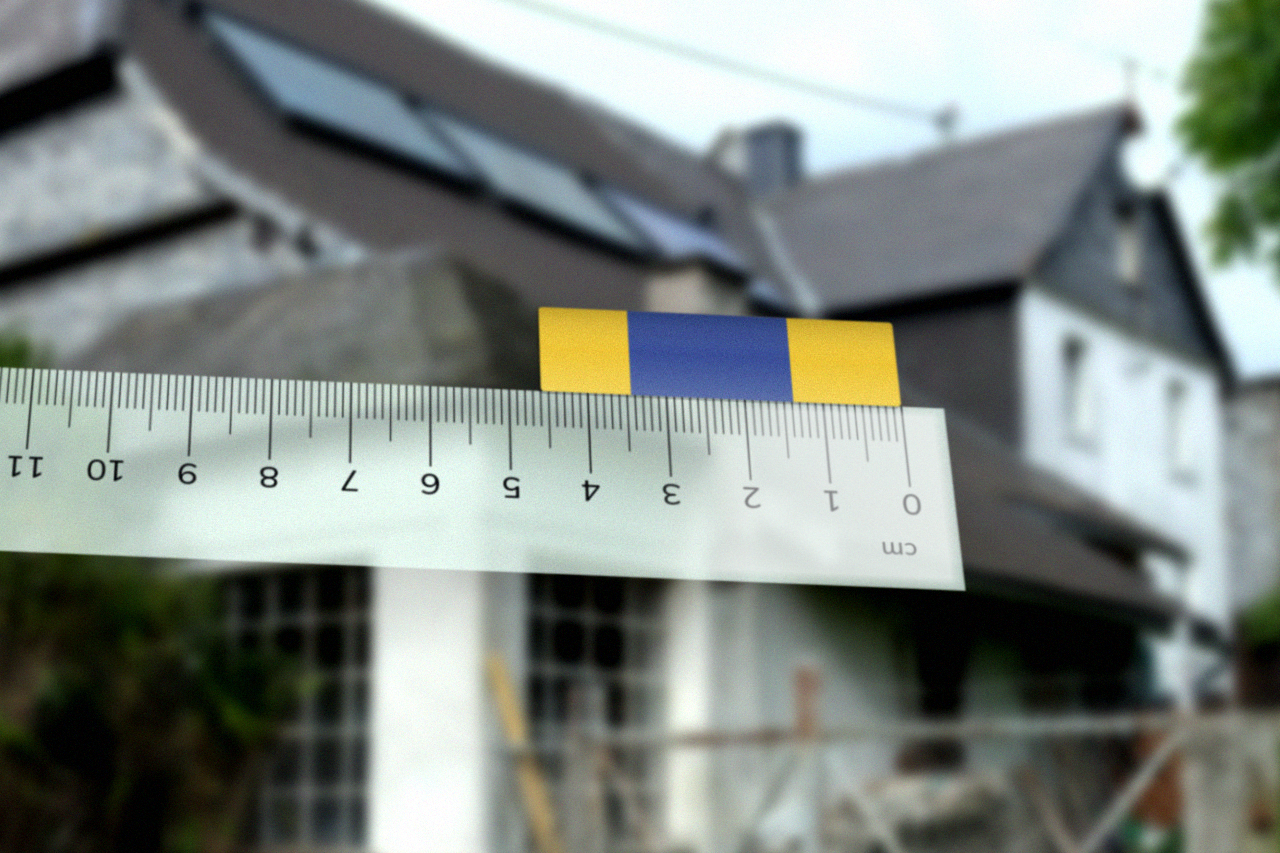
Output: 4.6 cm
